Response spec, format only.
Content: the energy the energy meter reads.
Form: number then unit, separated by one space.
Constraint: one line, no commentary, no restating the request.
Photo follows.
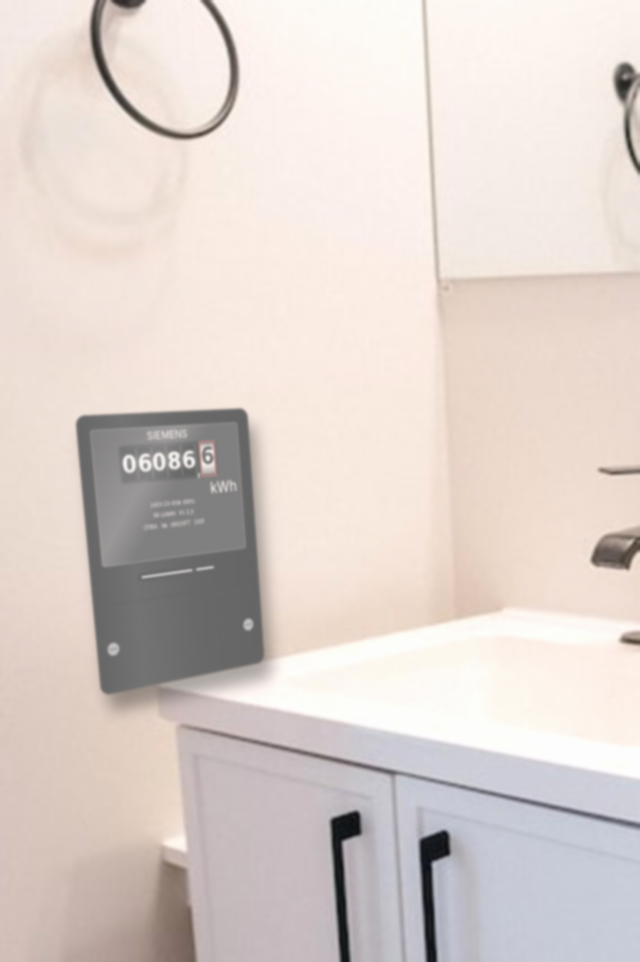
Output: 6086.6 kWh
